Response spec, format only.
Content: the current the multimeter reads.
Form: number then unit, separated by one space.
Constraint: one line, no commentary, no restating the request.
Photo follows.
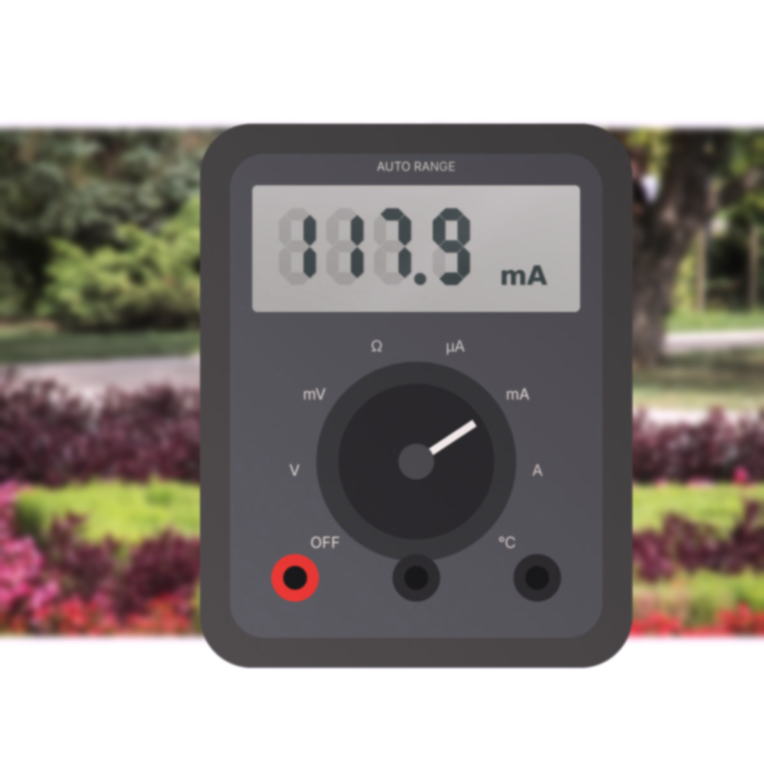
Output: 117.9 mA
